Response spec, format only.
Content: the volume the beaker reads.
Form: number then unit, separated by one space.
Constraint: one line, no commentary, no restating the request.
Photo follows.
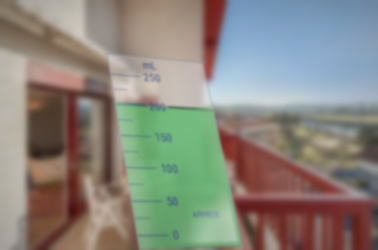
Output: 200 mL
